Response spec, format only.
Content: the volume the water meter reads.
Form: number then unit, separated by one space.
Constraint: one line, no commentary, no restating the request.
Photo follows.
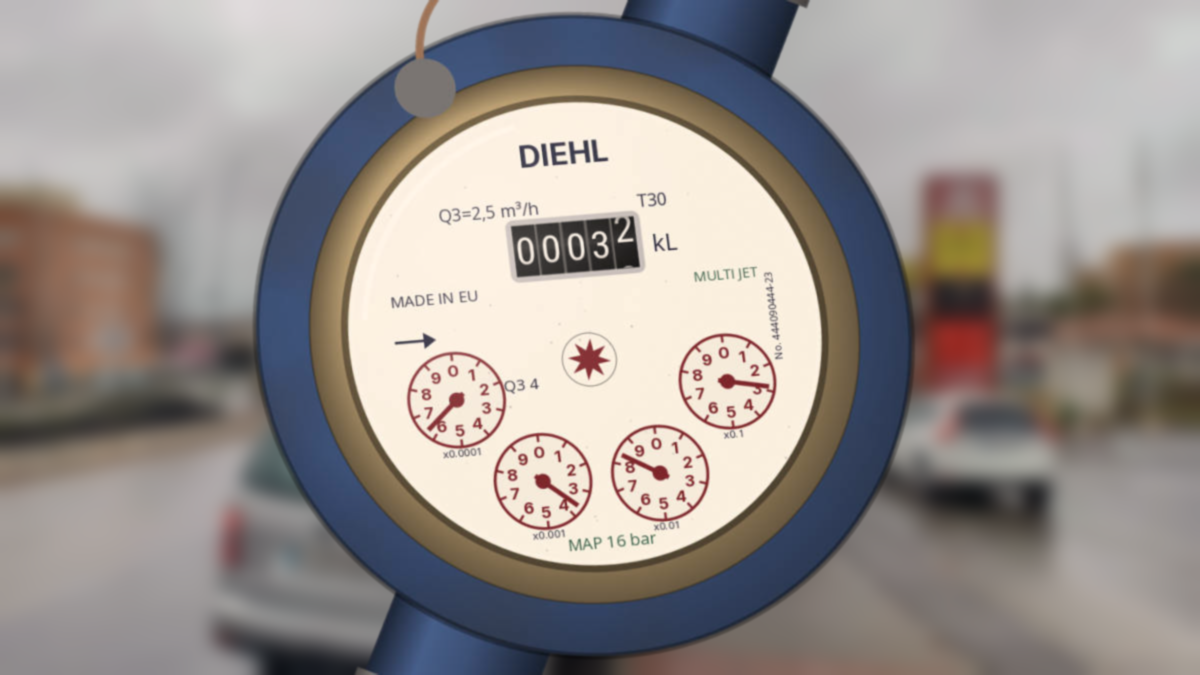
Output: 32.2836 kL
